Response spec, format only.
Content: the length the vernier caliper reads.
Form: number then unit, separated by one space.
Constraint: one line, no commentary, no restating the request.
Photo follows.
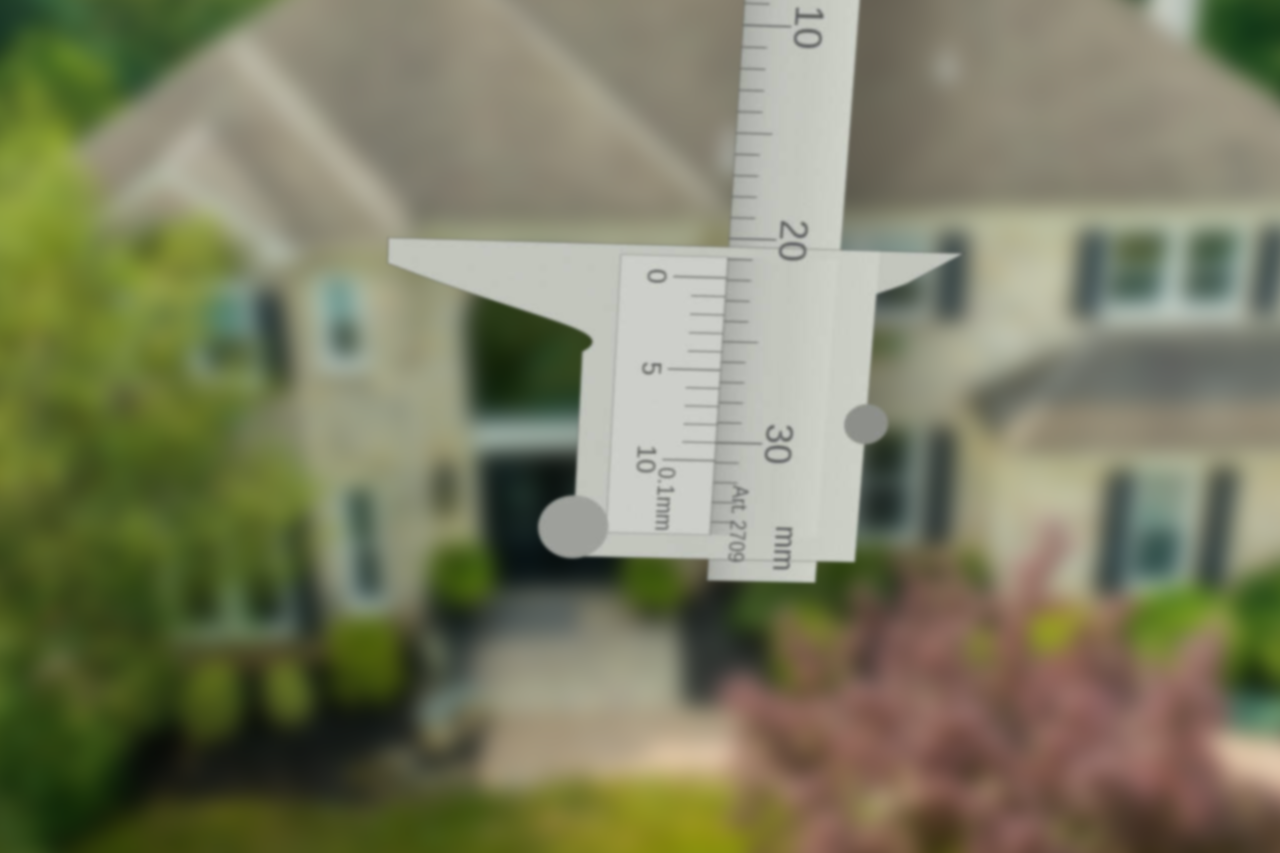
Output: 21.9 mm
